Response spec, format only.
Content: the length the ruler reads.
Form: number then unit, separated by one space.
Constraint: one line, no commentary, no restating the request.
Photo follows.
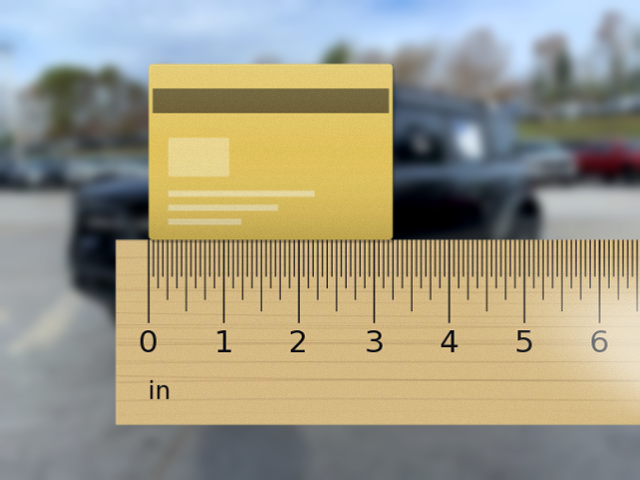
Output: 3.25 in
